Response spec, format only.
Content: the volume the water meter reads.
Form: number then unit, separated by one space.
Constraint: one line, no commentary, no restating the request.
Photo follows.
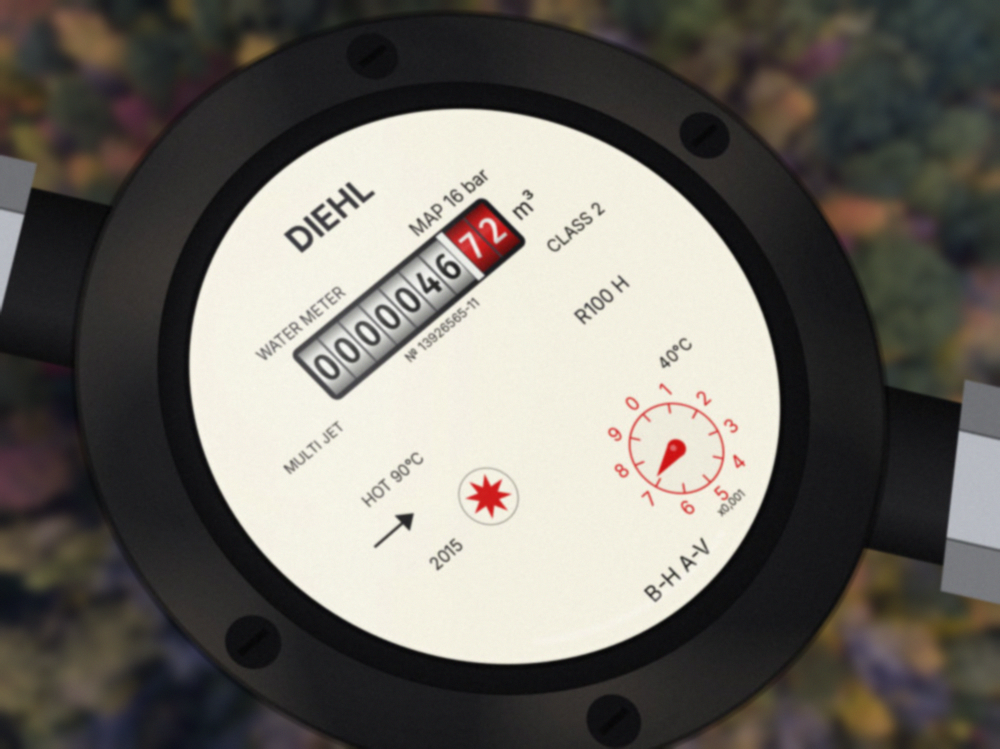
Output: 46.727 m³
